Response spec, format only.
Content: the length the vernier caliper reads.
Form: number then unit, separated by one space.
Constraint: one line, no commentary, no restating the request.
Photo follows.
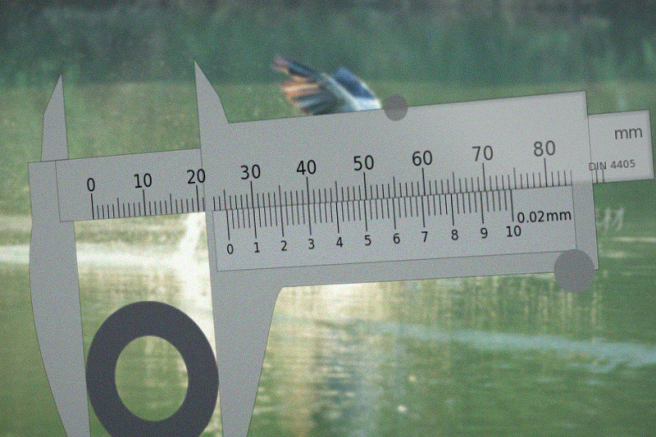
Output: 25.2 mm
